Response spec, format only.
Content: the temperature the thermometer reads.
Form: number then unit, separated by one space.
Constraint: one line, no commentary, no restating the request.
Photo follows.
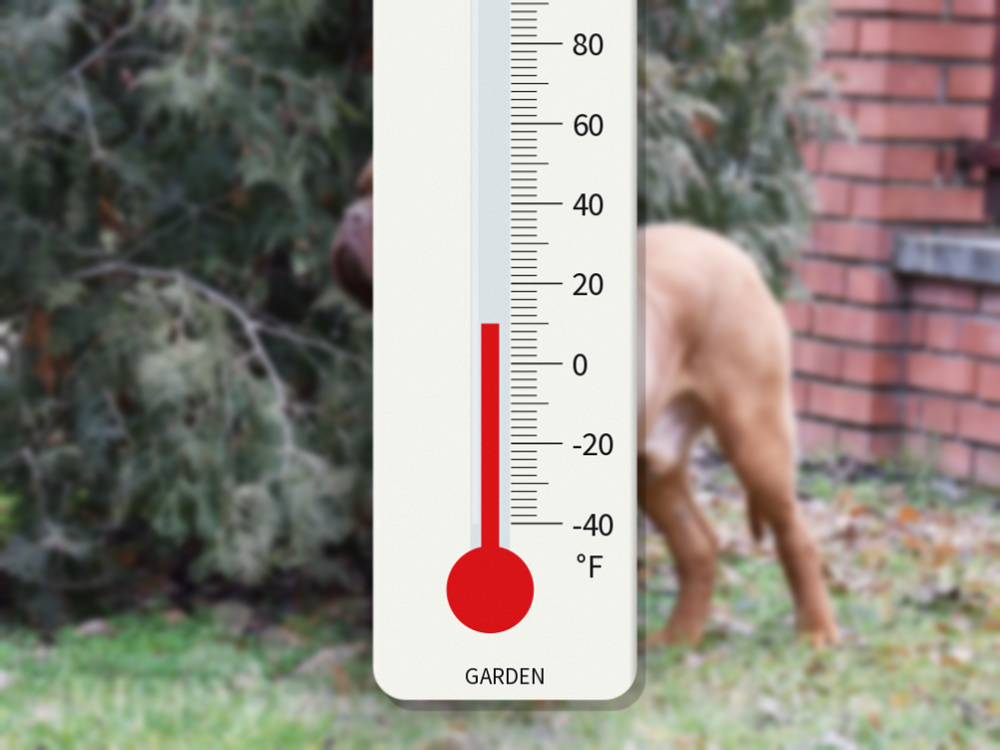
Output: 10 °F
